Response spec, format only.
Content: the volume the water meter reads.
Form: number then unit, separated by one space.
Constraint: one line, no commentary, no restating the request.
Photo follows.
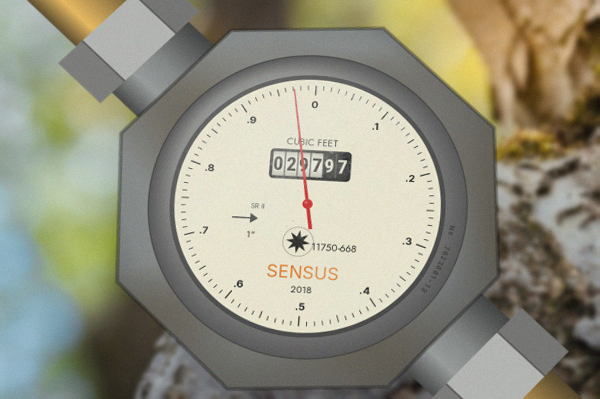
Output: 29796.97 ft³
